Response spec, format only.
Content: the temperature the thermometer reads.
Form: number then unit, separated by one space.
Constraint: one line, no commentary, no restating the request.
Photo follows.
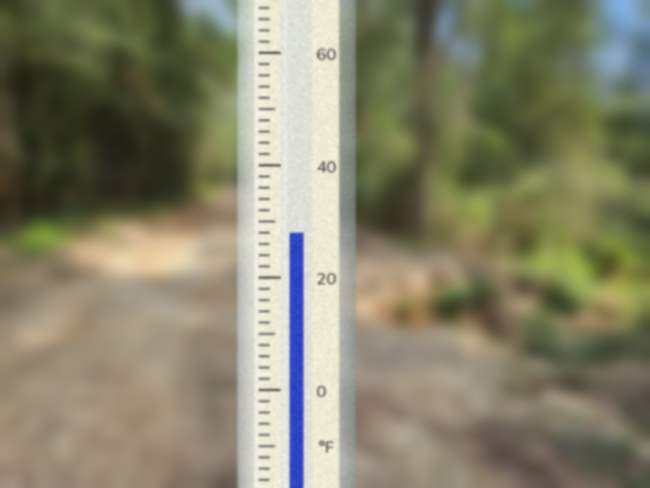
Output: 28 °F
